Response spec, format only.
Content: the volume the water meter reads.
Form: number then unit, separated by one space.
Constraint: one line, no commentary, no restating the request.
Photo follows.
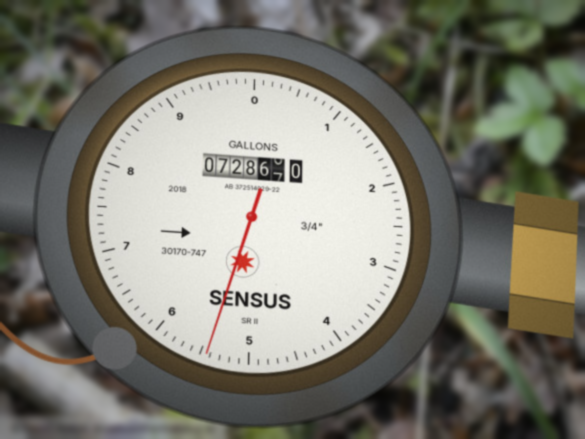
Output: 728665.4 gal
